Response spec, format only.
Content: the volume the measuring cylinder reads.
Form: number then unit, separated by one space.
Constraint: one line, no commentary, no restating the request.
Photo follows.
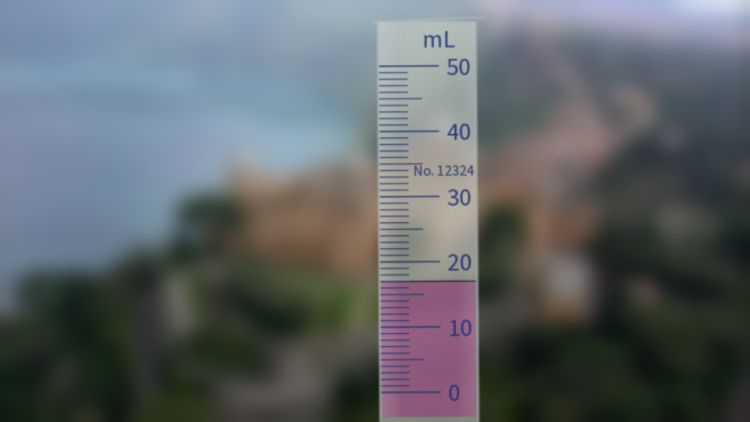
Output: 17 mL
